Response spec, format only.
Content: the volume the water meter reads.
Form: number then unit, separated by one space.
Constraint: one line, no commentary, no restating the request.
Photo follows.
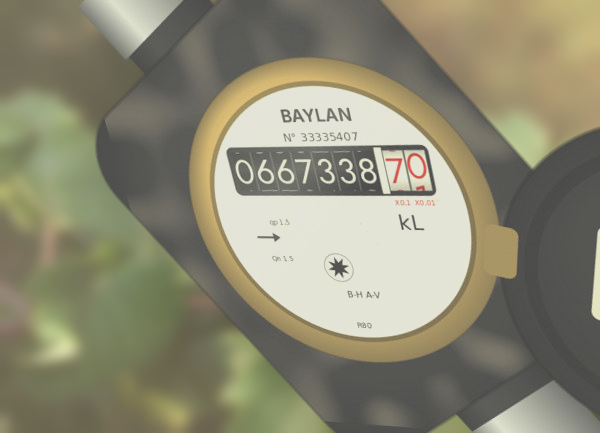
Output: 667338.70 kL
